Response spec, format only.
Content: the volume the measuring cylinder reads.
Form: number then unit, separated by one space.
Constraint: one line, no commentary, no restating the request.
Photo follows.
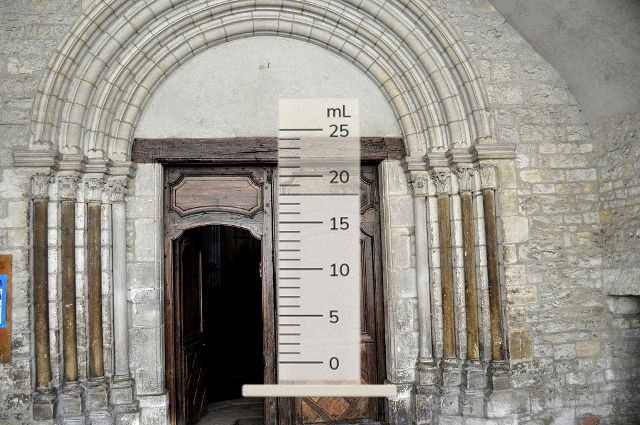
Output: 18 mL
